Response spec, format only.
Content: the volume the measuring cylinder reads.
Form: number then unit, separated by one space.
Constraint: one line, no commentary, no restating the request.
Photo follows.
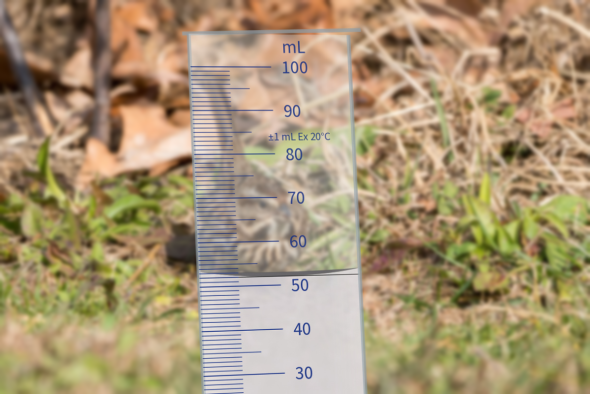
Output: 52 mL
